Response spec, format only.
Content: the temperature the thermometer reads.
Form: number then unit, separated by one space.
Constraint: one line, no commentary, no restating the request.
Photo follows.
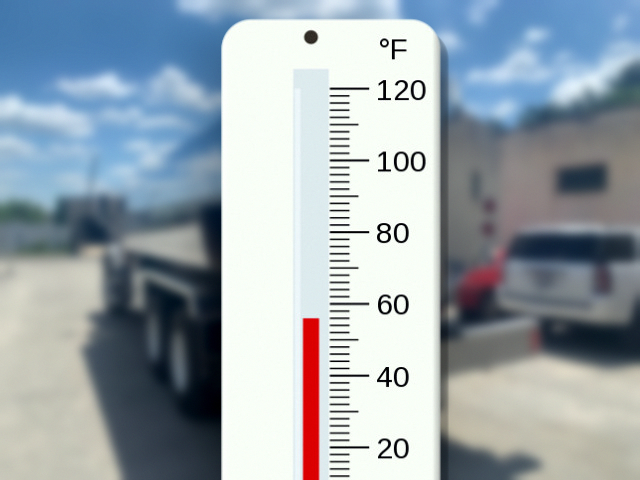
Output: 56 °F
